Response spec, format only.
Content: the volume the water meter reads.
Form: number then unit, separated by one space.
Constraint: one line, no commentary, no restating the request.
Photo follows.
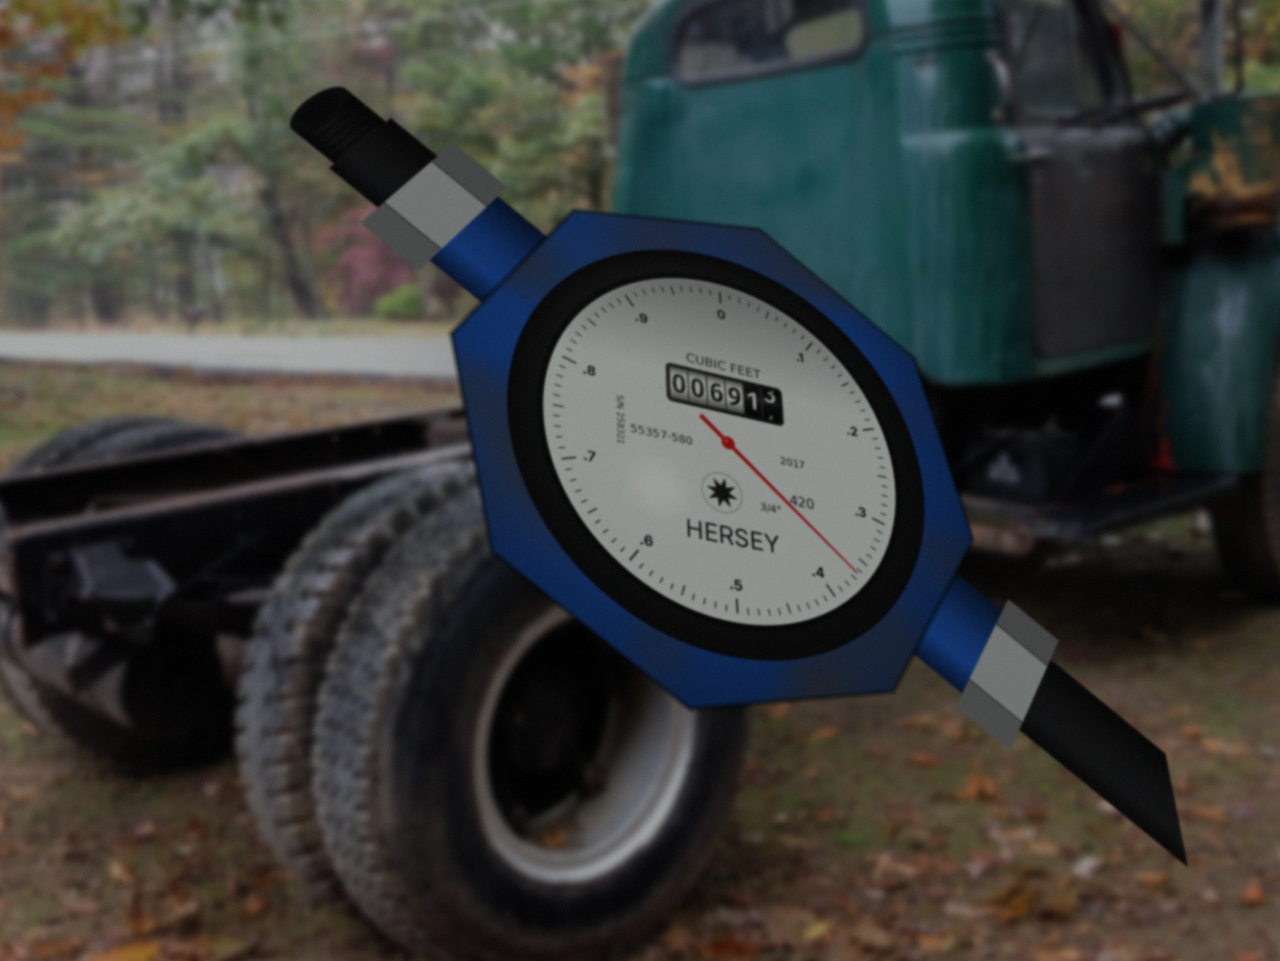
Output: 6913.36 ft³
